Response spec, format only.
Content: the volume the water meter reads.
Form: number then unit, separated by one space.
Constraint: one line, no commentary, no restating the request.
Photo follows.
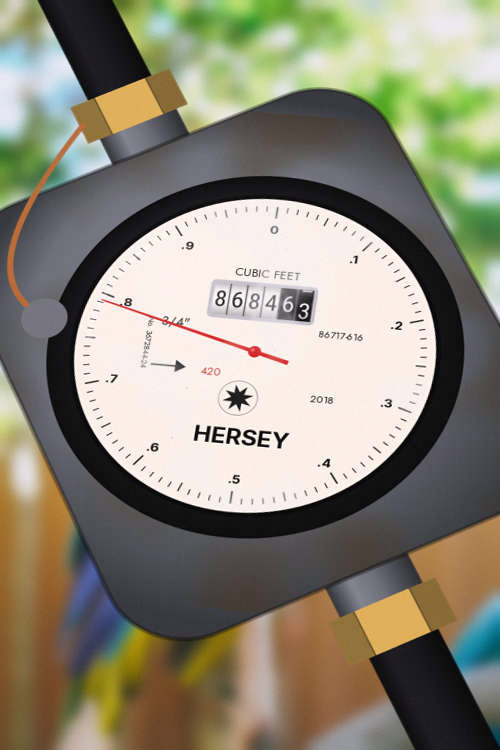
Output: 868462.79 ft³
